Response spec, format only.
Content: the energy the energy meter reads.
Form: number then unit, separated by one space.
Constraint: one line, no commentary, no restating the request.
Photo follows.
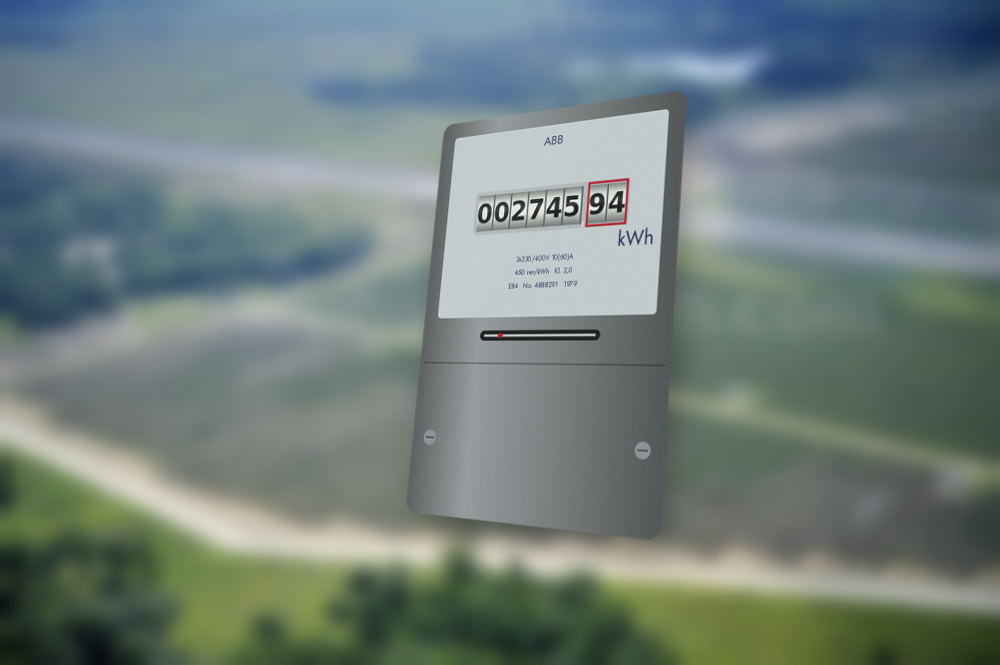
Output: 2745.94 kWh
